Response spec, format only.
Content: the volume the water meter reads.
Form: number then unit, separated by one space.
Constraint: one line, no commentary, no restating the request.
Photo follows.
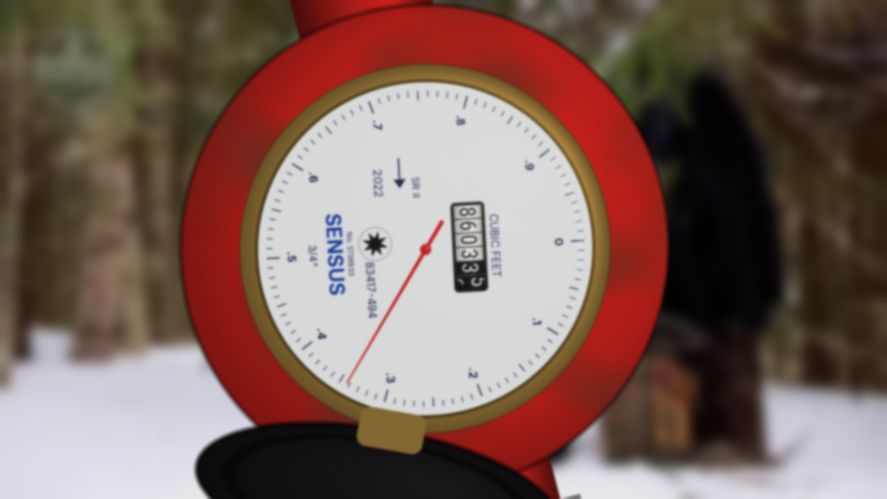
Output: 860335.34 ft³
